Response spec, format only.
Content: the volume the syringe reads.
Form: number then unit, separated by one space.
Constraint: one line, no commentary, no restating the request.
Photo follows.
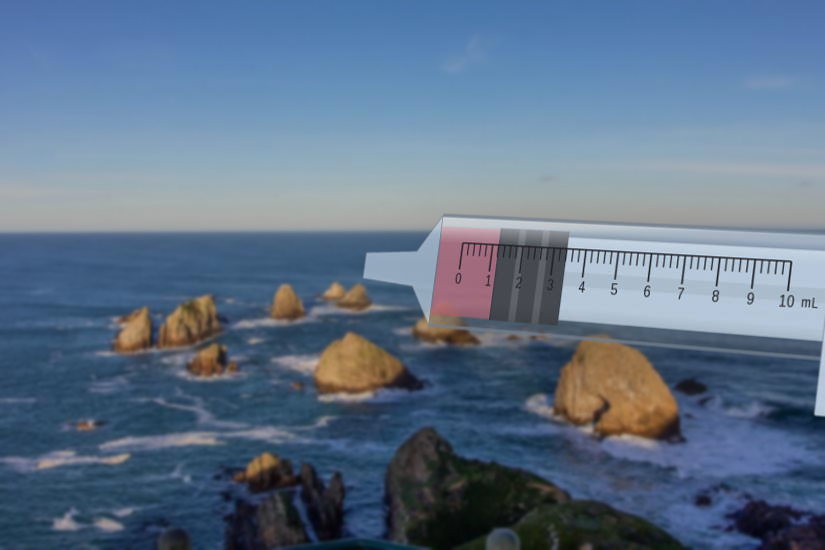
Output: 1.2 mL
